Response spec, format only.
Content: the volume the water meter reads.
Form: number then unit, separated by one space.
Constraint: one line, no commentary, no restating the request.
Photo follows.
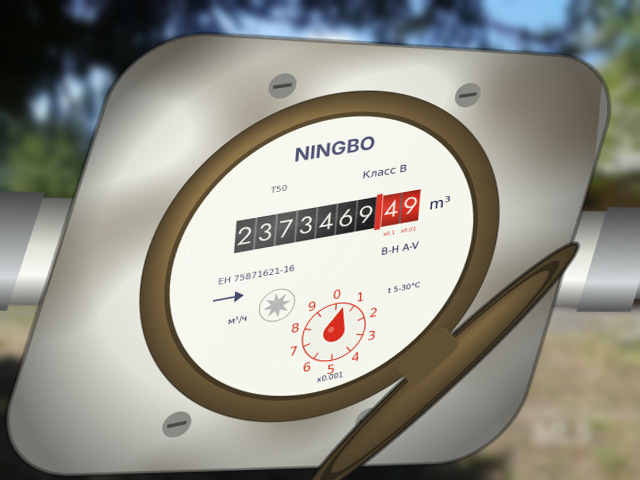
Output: 2373469.490 m³
